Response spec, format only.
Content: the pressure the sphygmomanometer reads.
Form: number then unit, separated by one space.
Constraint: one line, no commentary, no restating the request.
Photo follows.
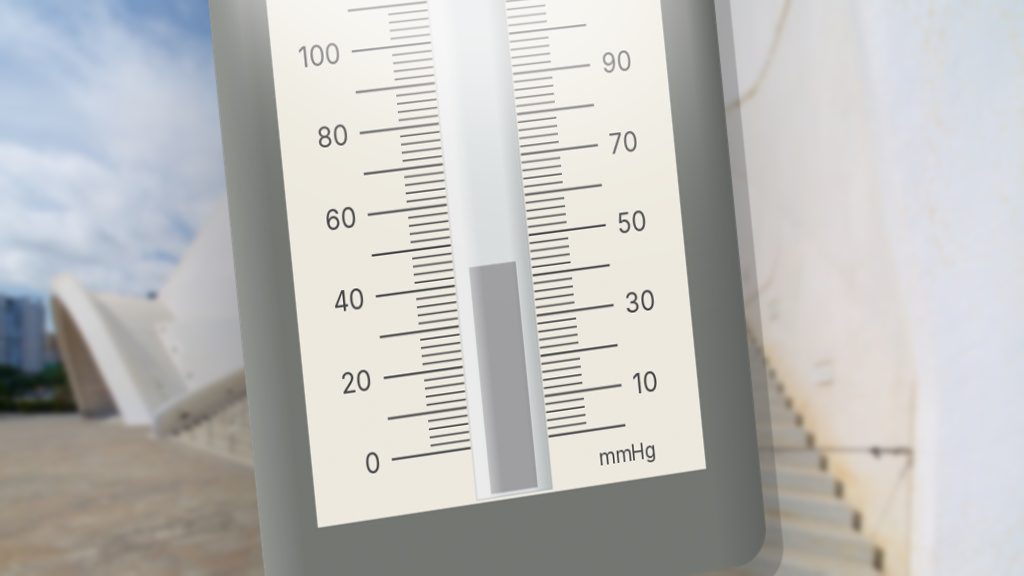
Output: 44 mmHg
